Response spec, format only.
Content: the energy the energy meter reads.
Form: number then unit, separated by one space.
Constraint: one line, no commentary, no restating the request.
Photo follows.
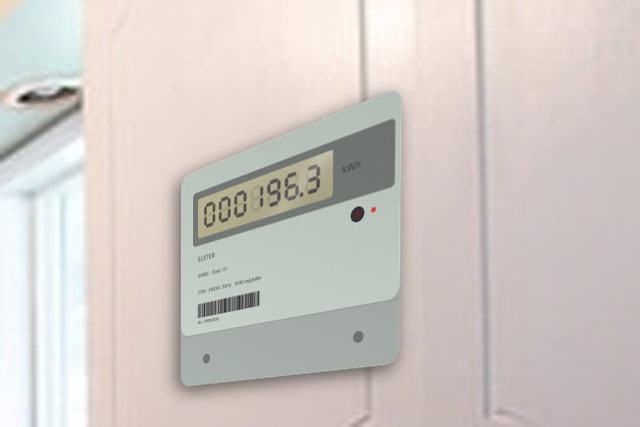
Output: 196.3 kWh
